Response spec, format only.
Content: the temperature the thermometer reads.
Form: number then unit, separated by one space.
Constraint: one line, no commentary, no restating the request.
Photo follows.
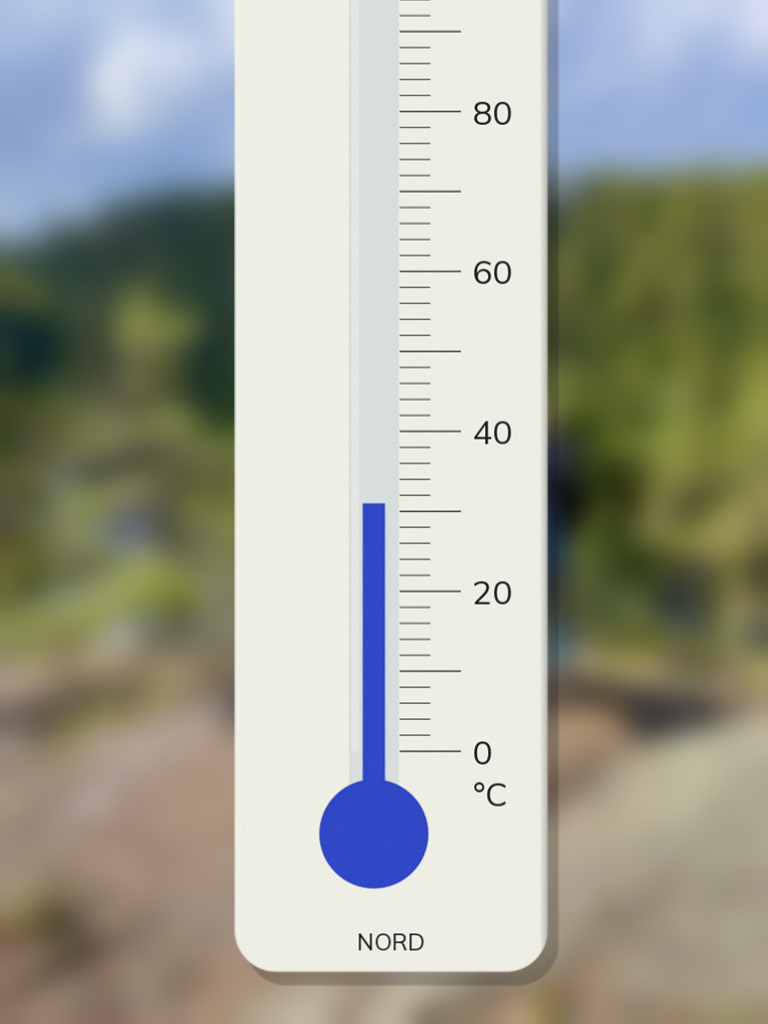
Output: 31 °C
